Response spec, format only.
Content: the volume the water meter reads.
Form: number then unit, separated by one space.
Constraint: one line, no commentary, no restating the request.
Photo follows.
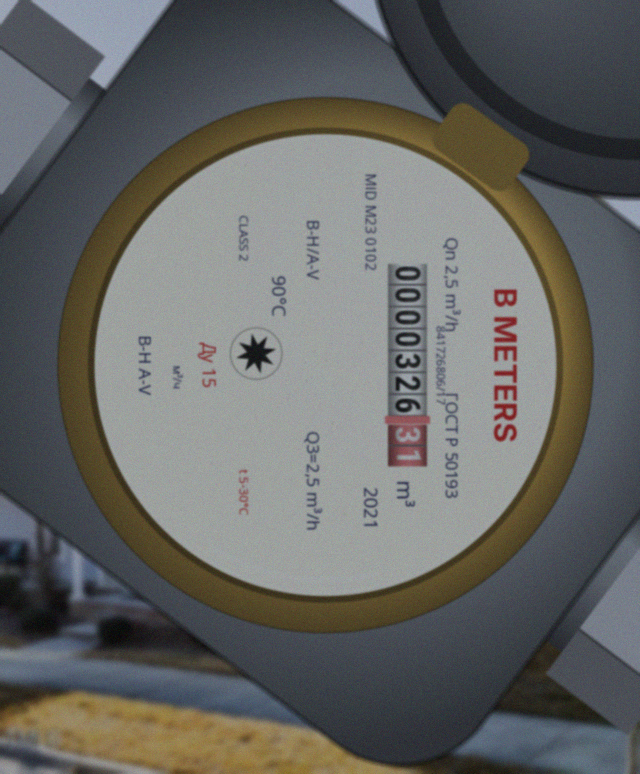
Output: 326.31 m³
